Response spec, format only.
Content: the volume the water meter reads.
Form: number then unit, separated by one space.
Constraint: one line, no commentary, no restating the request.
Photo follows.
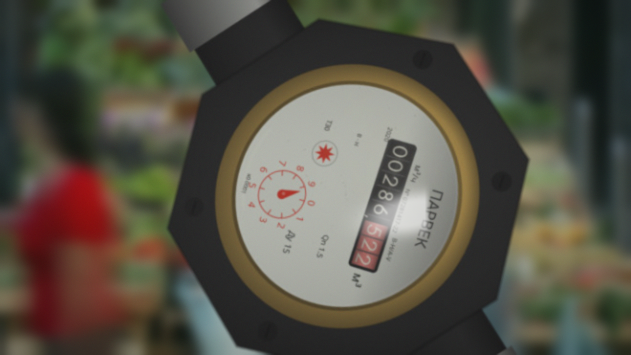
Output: 286.5219 m³
